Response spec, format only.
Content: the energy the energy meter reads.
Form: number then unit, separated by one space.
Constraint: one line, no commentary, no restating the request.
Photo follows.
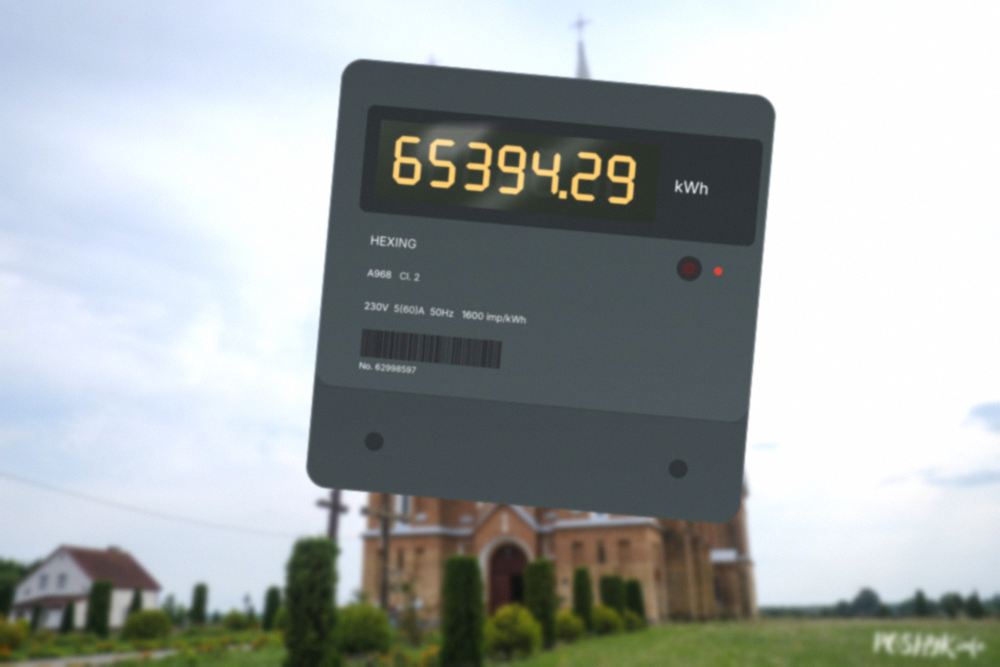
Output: 65394.29 kWh
